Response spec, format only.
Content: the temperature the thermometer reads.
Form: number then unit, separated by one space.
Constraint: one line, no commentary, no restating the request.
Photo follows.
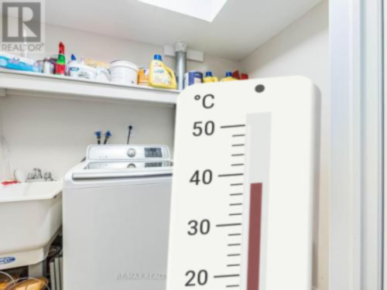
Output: 38 °C
